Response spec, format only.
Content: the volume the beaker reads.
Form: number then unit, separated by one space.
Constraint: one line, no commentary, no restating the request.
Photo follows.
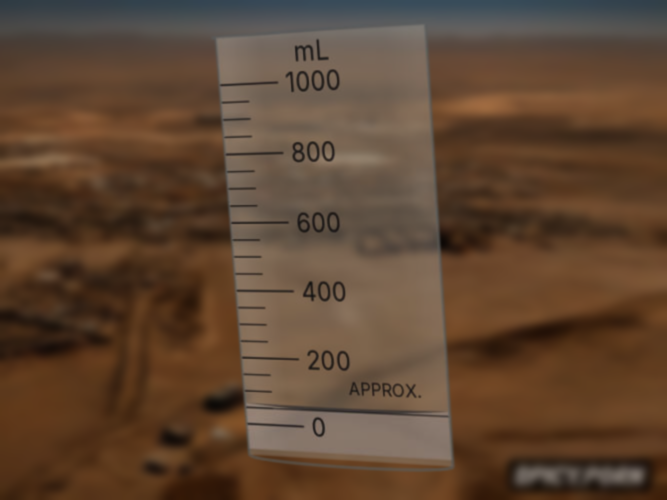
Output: 50 mL
